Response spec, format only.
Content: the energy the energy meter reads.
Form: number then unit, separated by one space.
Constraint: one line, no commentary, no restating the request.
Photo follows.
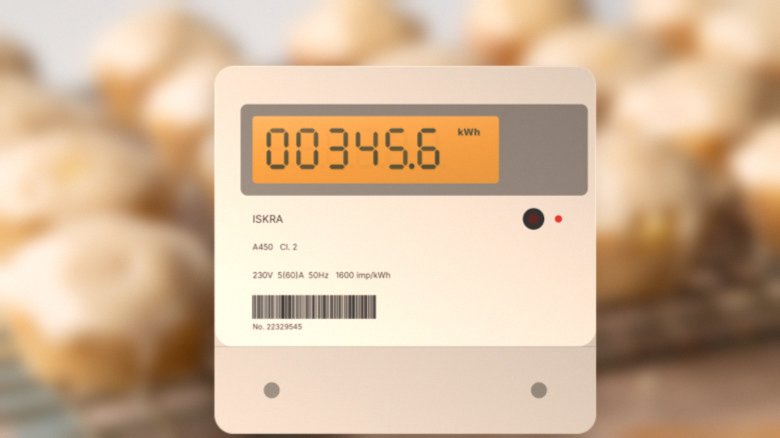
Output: 345.6 kWh
